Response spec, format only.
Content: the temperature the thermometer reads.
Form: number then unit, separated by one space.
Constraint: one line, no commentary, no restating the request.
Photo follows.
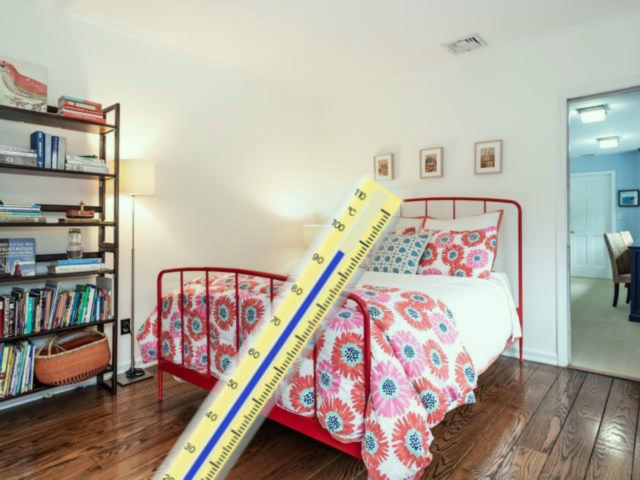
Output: 95 °C
